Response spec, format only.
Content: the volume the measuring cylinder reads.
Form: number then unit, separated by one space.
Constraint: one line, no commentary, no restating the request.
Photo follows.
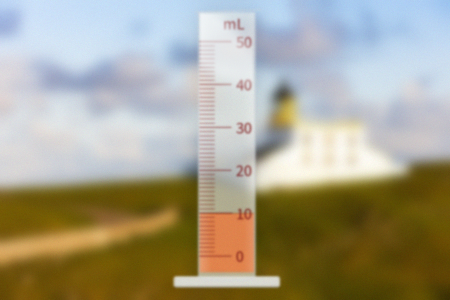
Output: 10 mL
